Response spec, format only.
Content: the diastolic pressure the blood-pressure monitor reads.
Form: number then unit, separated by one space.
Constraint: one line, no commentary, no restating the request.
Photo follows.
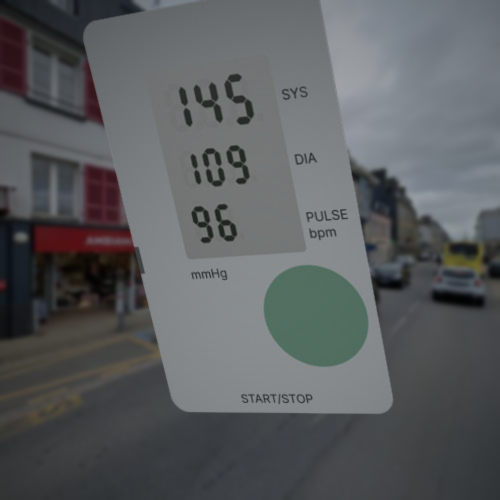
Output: 109 mmHg
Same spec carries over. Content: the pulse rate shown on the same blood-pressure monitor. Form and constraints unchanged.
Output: 96 bpm
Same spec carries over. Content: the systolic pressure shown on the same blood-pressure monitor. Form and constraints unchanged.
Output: 145 mmHg
